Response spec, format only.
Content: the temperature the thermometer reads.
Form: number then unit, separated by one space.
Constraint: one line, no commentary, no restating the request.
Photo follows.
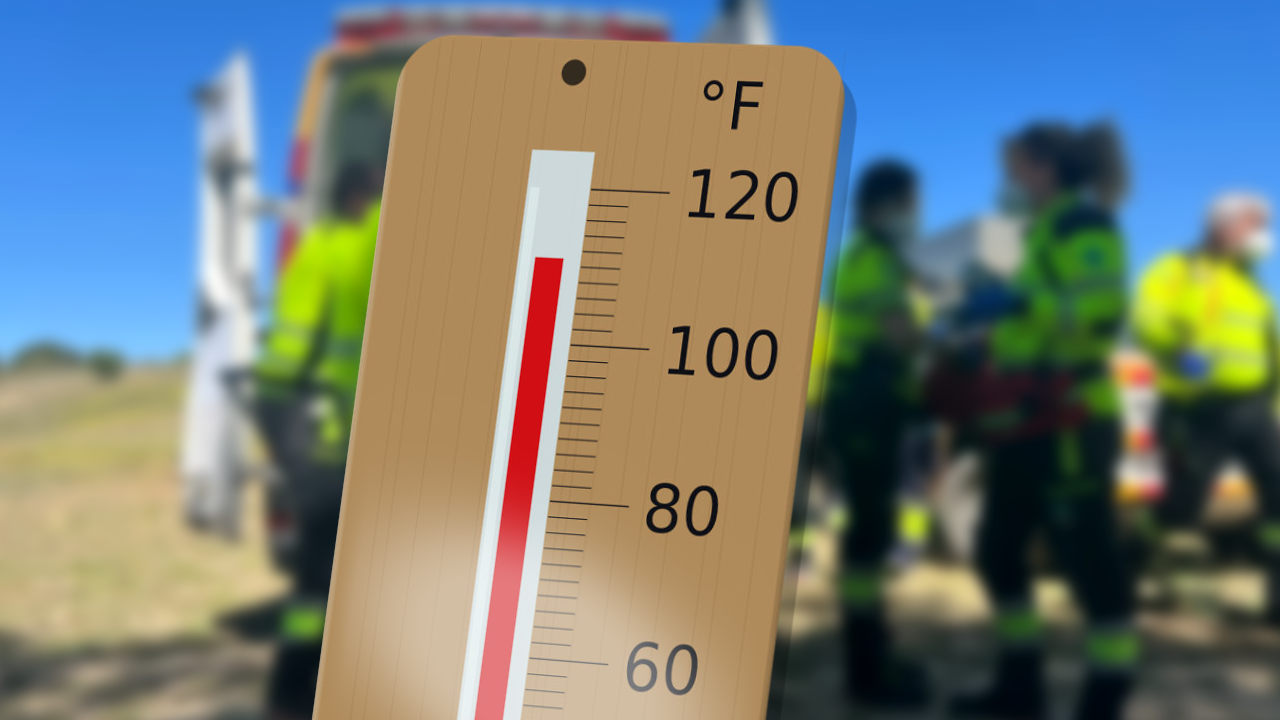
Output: 111 °F
